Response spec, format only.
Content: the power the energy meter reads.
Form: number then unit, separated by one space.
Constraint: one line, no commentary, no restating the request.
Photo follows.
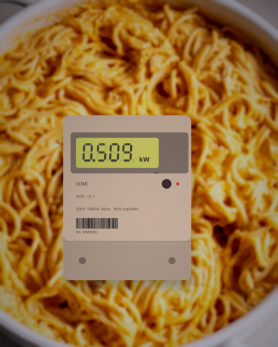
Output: 0.509 kW
